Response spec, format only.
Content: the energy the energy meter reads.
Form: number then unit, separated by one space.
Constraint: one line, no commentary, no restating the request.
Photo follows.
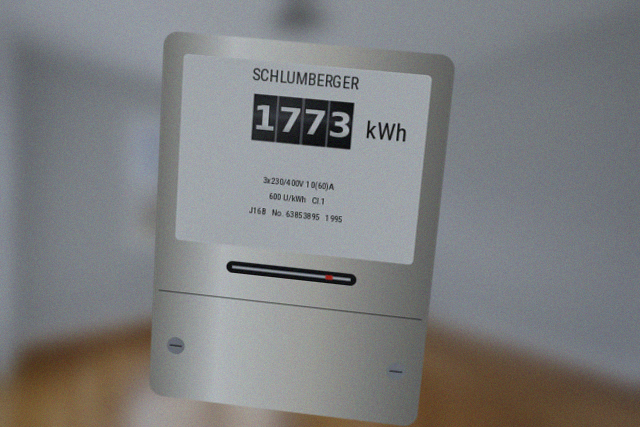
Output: 1773 kWh
